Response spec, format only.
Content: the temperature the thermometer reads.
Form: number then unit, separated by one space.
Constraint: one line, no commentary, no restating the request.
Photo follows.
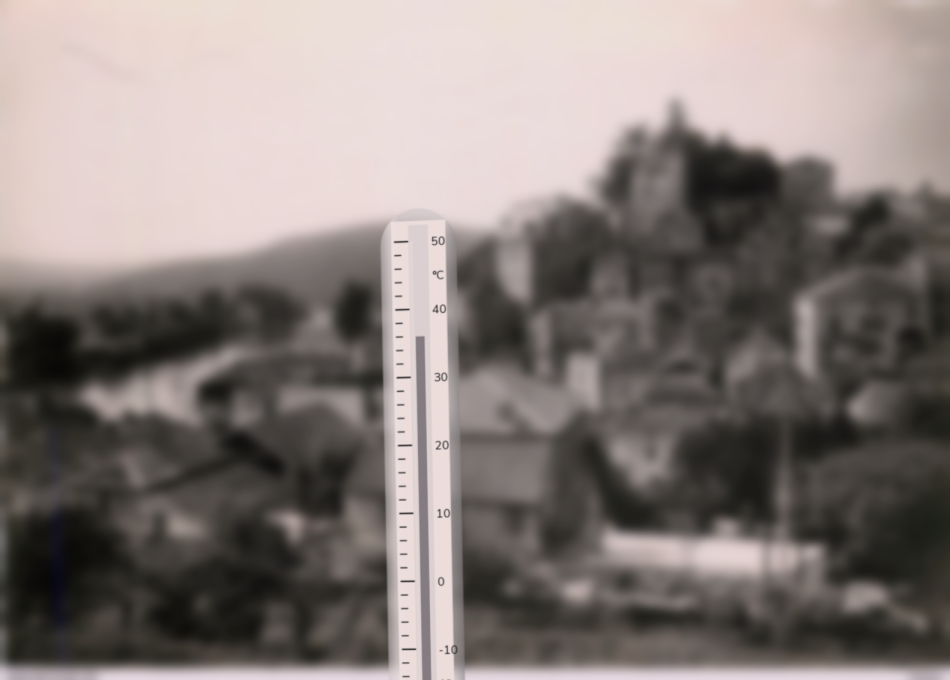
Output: 36 °C
